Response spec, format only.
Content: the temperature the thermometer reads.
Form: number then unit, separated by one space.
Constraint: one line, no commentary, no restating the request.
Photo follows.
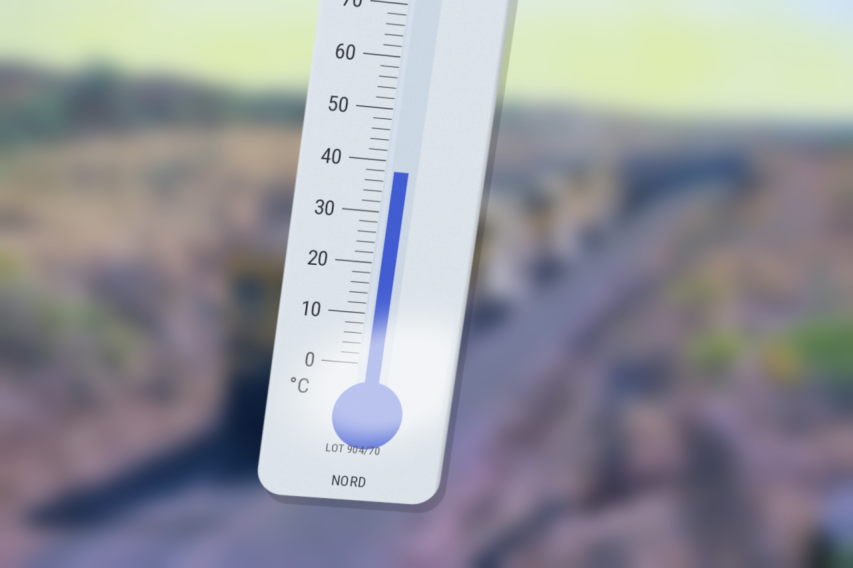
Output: 38 °C
